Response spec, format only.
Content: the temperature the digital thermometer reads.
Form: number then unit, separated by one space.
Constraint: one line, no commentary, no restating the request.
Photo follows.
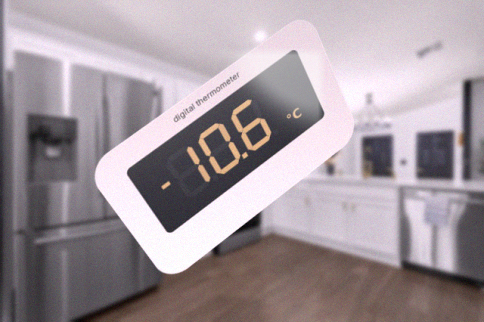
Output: -10.6 °C
